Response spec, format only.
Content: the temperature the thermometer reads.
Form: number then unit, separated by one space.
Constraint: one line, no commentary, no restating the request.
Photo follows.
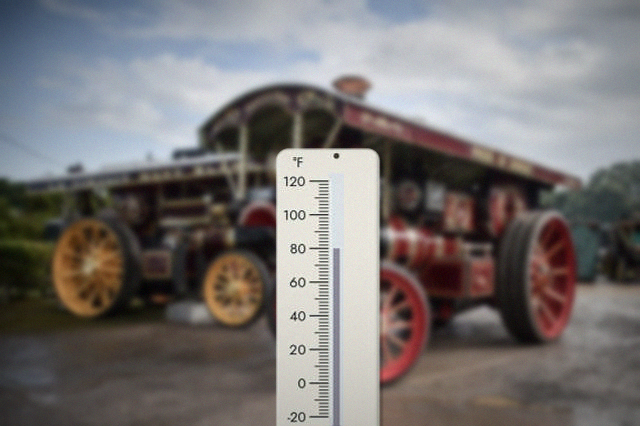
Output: 80 °F
